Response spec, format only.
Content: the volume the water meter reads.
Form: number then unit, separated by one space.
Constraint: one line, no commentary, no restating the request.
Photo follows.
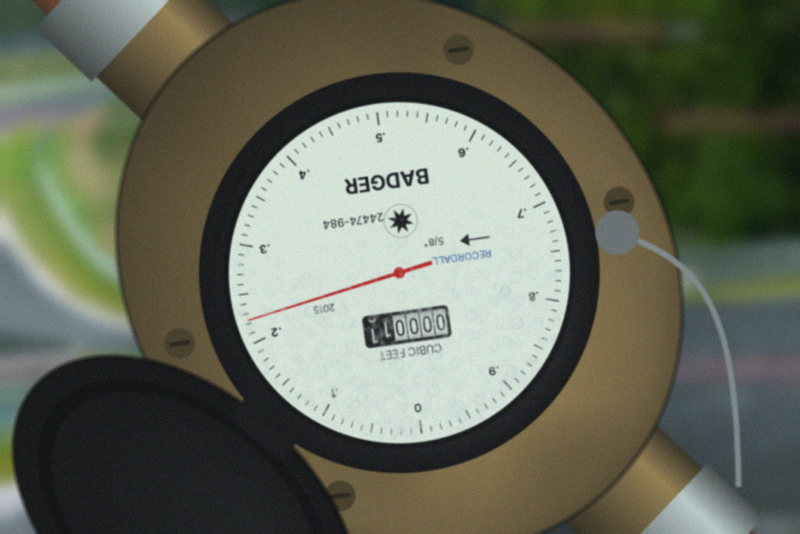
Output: 11.22 ft³
